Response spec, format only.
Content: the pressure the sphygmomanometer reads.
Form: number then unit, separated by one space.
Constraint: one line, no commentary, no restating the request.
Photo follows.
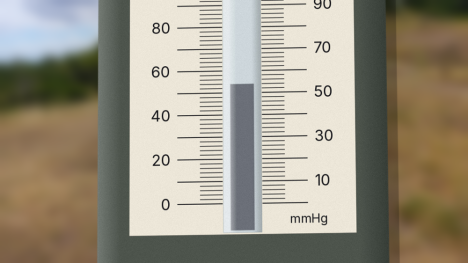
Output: 54 mmHg
